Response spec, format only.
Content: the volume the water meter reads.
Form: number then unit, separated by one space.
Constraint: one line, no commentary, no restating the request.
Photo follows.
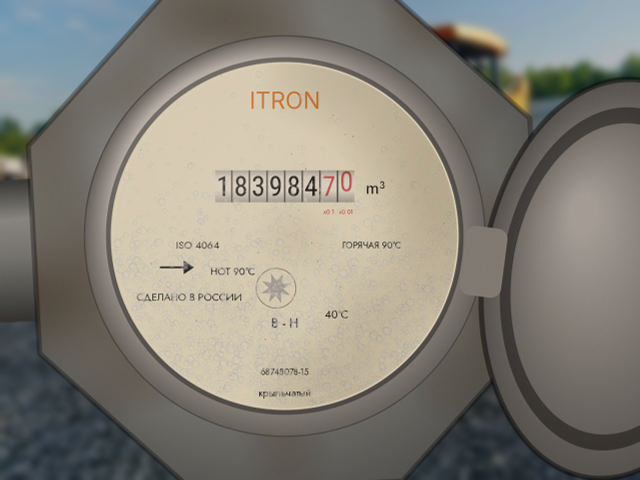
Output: 183984.70 m³
